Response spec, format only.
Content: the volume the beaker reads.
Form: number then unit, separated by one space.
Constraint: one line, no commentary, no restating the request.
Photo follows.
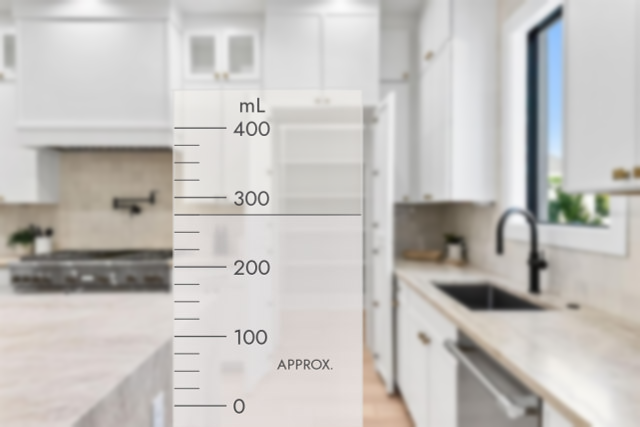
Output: 275 mL
